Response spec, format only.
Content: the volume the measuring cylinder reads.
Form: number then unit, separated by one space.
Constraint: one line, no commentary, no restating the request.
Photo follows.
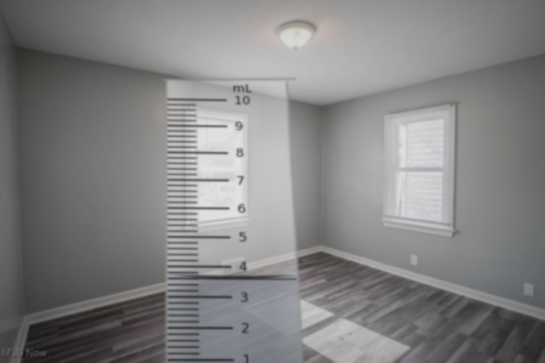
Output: 3.6 mL
